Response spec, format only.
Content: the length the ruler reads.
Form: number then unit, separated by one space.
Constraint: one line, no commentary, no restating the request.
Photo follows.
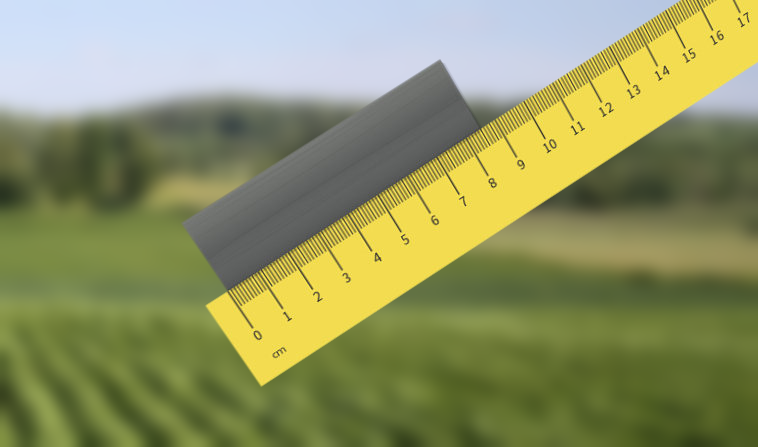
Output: 8.5 cm
